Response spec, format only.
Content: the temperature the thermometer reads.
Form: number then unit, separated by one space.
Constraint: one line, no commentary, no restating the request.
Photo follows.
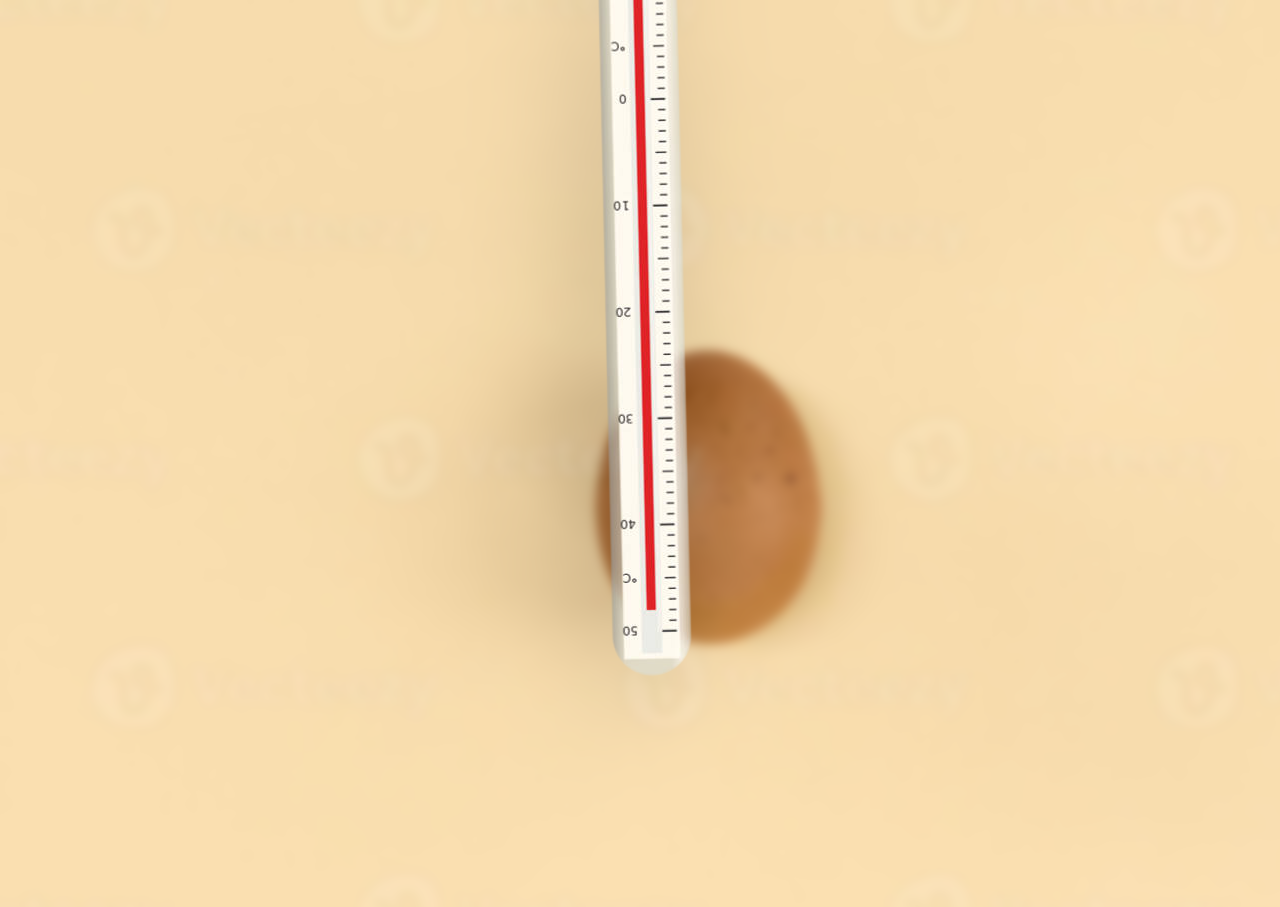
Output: 48 °C
